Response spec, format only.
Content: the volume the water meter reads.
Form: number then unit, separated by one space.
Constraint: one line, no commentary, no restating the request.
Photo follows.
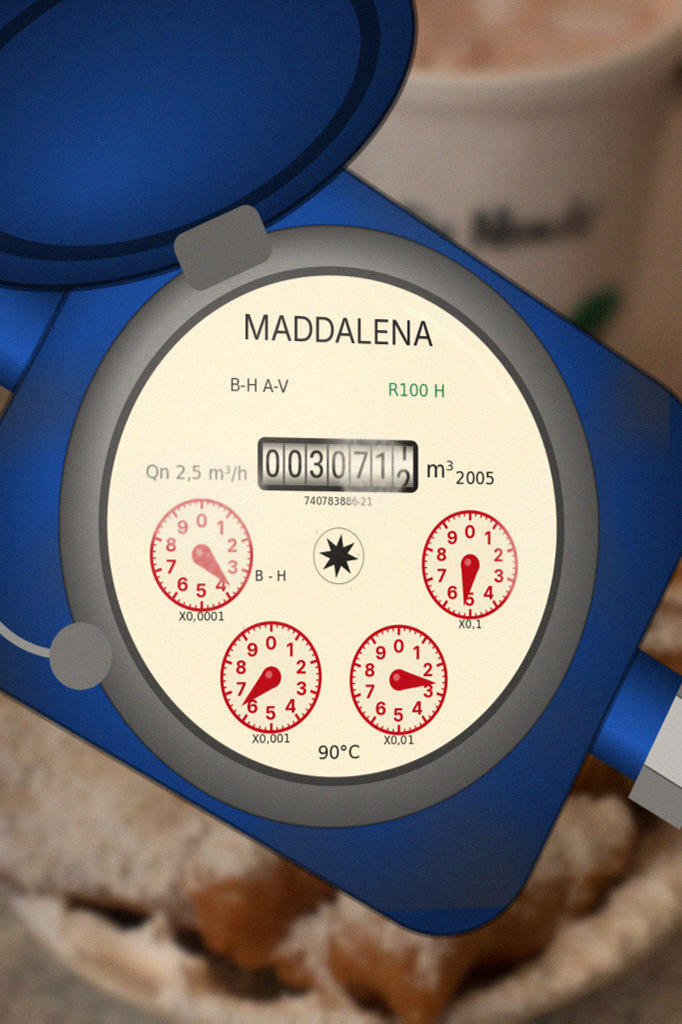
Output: 30711.5263 m³
